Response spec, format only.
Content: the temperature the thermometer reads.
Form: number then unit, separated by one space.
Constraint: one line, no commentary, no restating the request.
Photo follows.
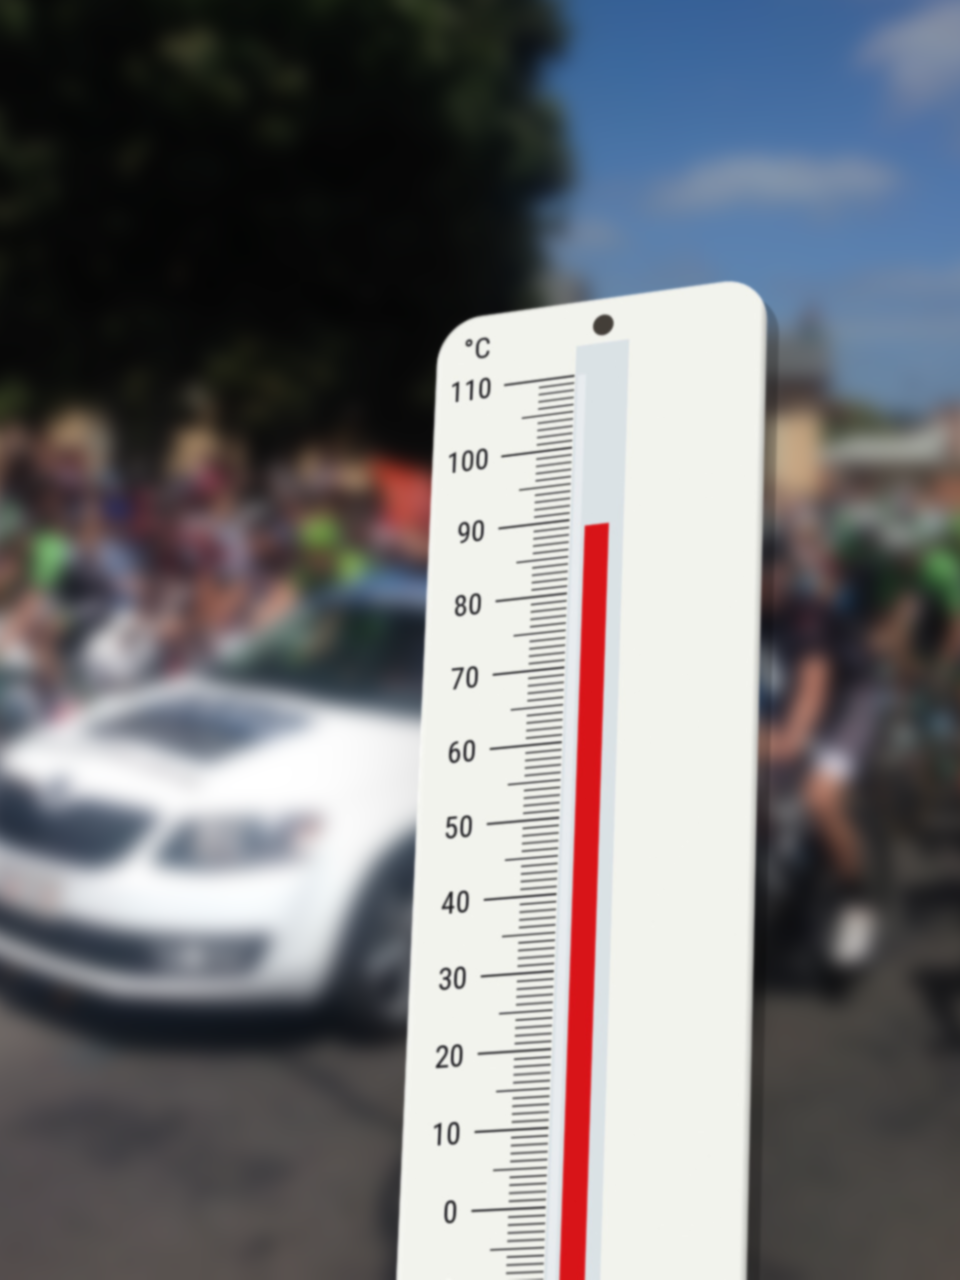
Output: 89 °C
